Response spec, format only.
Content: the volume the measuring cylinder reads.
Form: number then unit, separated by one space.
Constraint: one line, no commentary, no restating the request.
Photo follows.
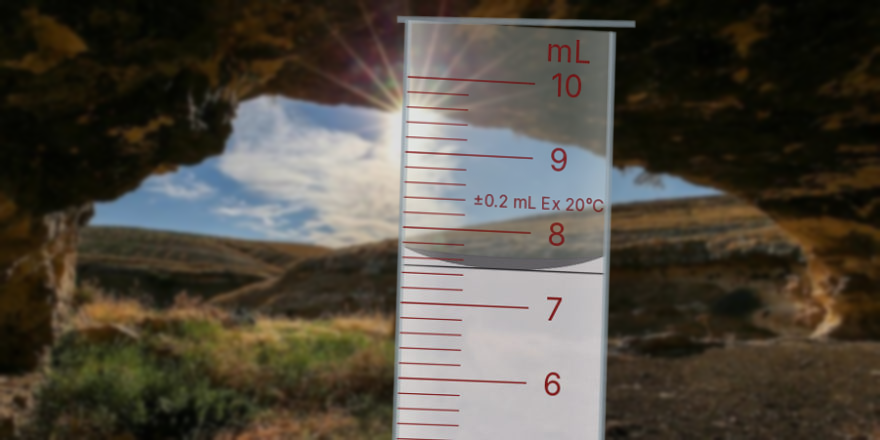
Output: 7.5 mL
